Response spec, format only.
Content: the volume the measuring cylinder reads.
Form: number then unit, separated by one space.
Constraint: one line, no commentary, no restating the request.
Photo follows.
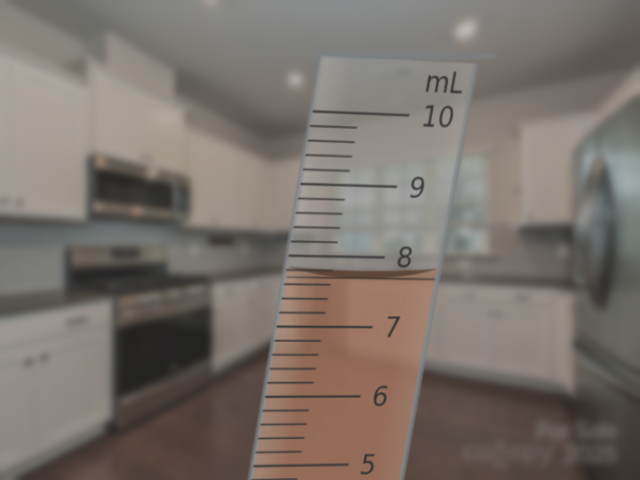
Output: 7.7 mL
